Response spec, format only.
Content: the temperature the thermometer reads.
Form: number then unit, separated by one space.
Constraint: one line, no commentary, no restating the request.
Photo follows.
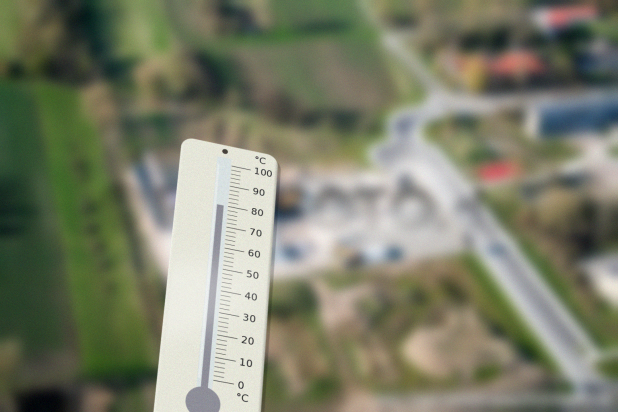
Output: 80 °C
